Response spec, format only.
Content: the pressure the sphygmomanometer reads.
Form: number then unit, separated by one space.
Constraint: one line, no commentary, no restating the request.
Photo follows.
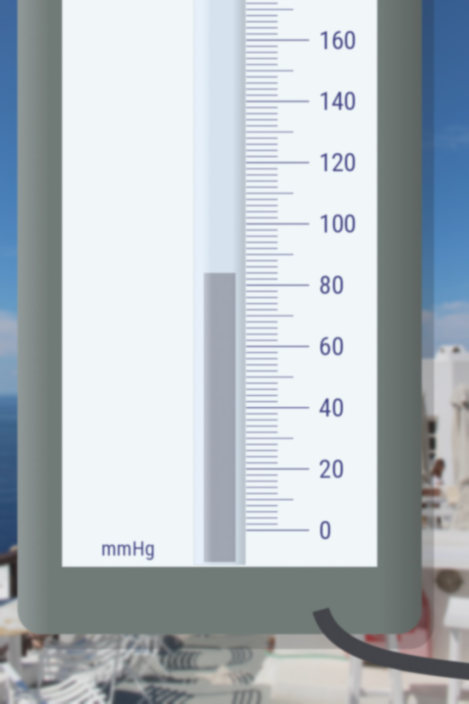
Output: 84 mmHg
